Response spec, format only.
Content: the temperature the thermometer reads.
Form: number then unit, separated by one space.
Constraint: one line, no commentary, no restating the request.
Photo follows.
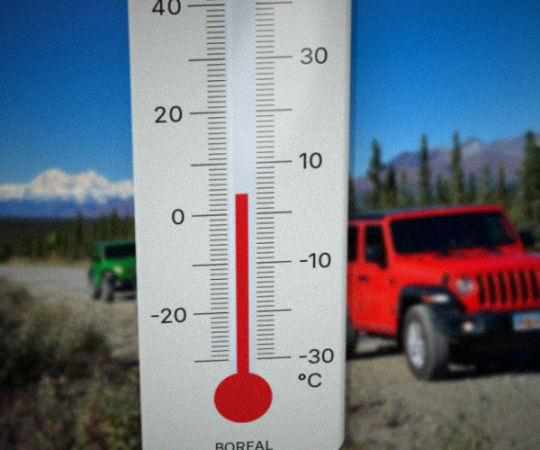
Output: 4 °C
